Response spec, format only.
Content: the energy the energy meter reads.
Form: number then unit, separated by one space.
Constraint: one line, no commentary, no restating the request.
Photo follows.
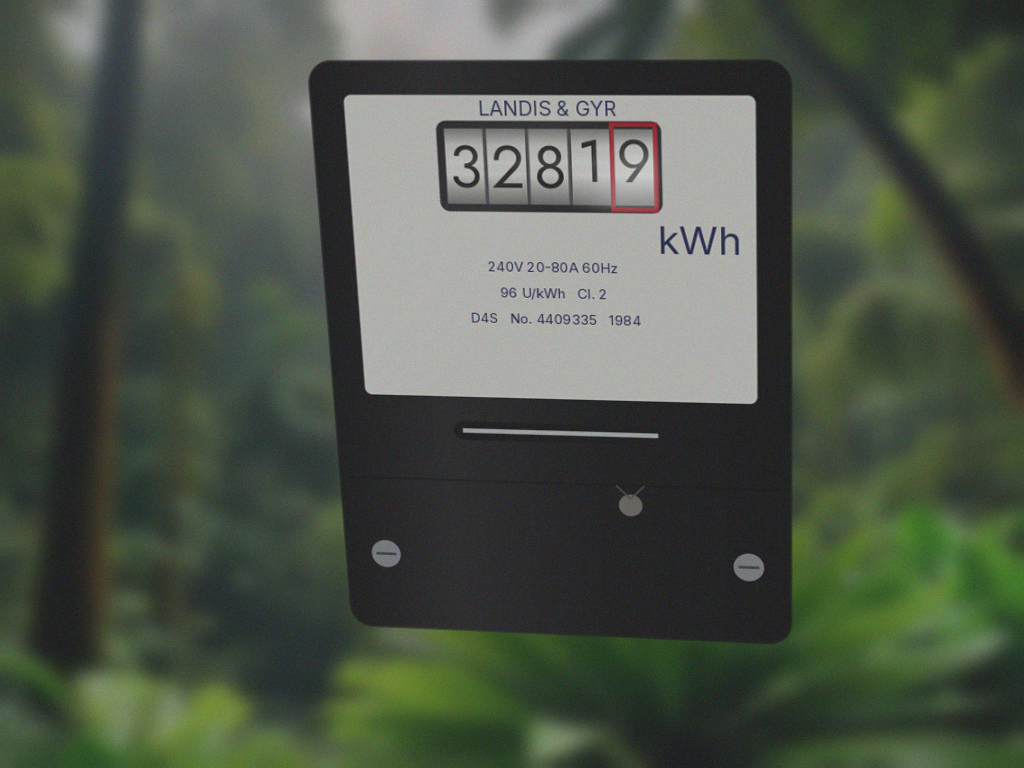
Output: 3281.9 kWh
